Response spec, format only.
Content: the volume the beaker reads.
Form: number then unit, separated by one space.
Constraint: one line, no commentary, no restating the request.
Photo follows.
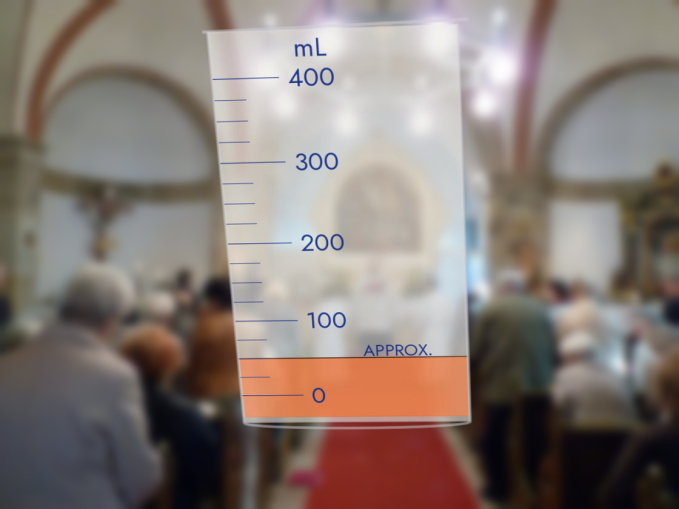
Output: 50 mL
